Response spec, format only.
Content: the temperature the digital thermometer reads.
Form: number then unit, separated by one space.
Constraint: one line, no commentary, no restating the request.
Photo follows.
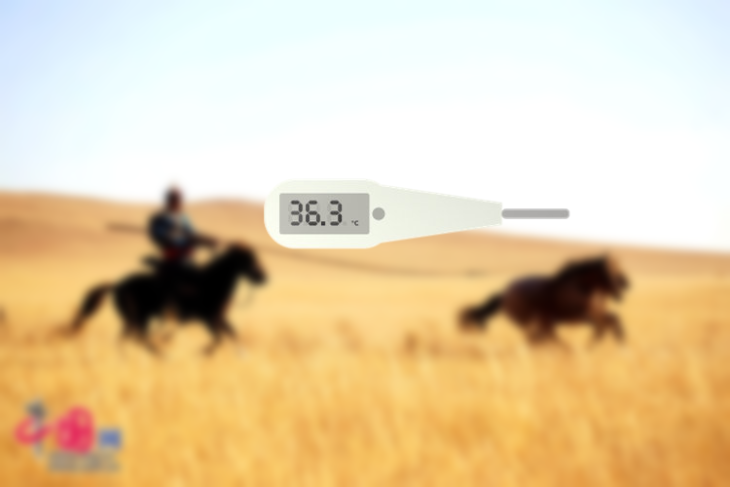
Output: 36.3 °C
